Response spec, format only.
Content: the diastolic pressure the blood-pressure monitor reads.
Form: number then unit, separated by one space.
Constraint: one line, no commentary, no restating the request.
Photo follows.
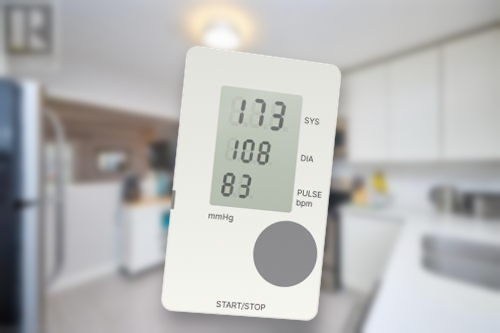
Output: 108 mmHg
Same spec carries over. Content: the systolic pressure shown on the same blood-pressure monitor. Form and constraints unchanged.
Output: 173 mmHg
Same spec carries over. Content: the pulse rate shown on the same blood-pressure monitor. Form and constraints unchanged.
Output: 83 bpm
